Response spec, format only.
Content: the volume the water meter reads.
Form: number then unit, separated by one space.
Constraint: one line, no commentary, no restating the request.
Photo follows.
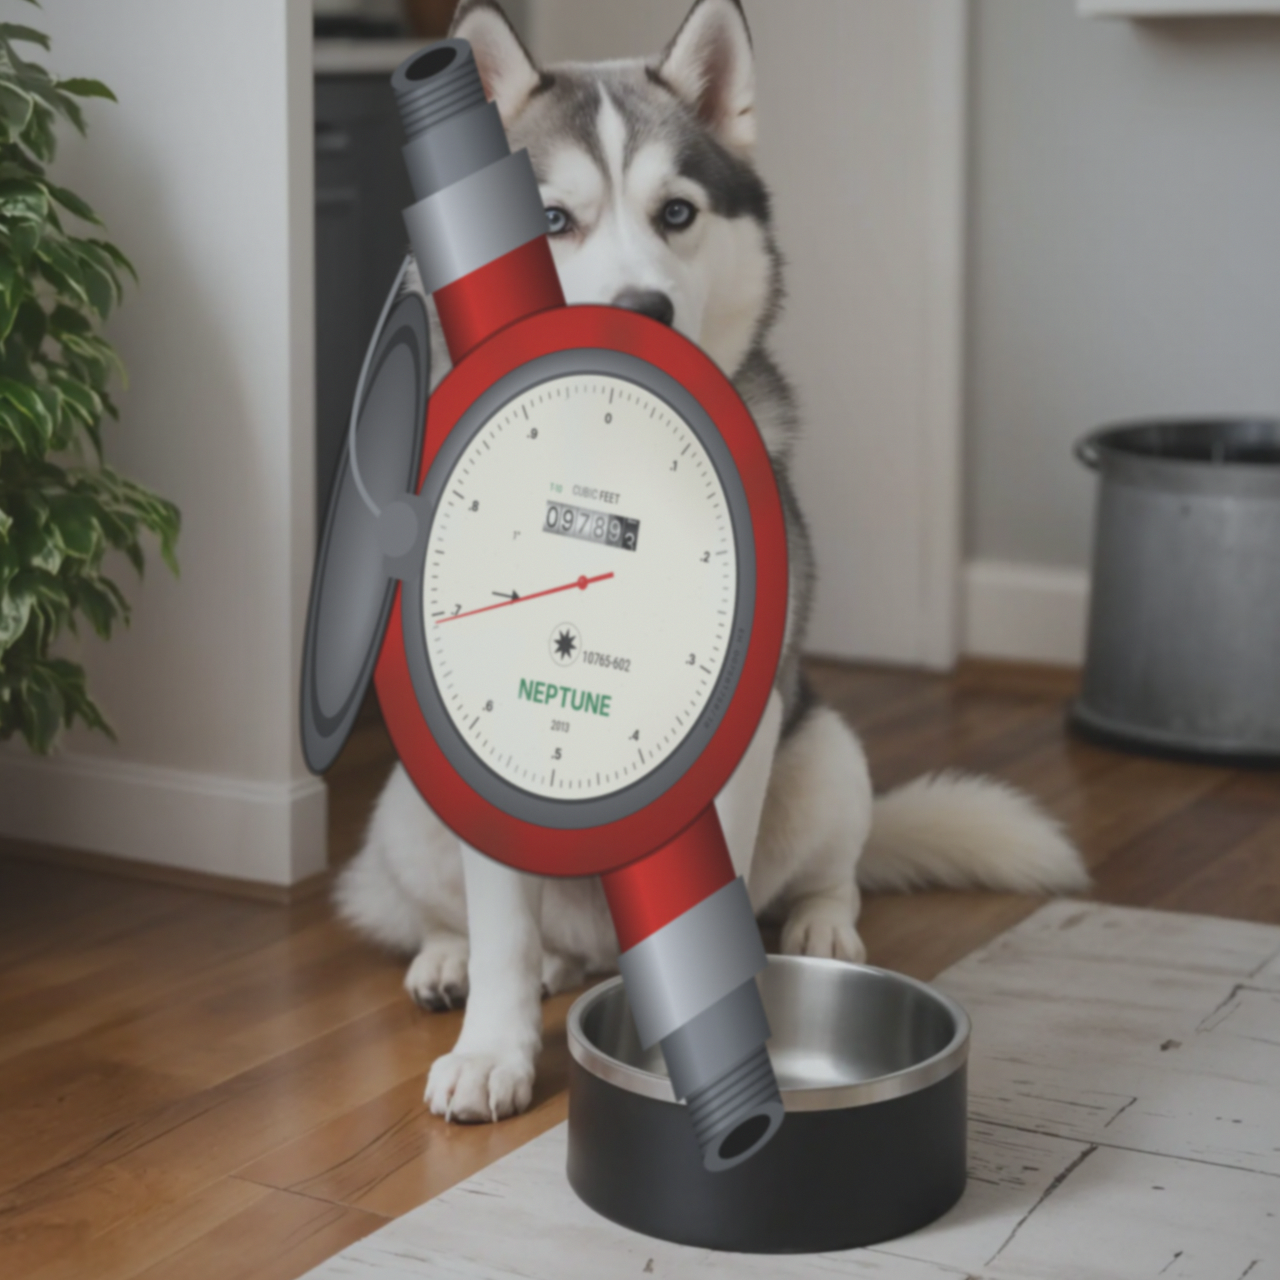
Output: 97892.69 ft³
